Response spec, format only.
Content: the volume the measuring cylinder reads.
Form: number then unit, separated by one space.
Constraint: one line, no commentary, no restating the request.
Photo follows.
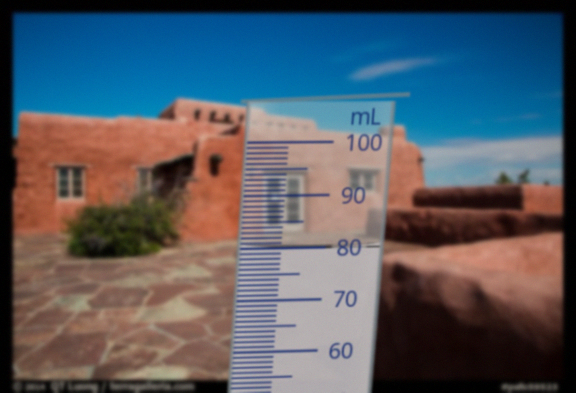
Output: 80 mL
